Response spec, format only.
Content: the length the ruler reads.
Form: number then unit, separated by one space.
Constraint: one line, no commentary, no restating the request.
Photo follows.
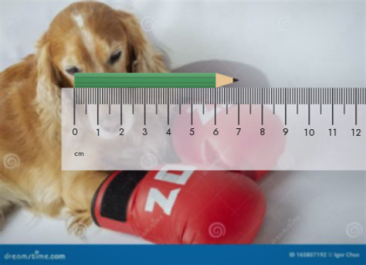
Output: 7 cm
